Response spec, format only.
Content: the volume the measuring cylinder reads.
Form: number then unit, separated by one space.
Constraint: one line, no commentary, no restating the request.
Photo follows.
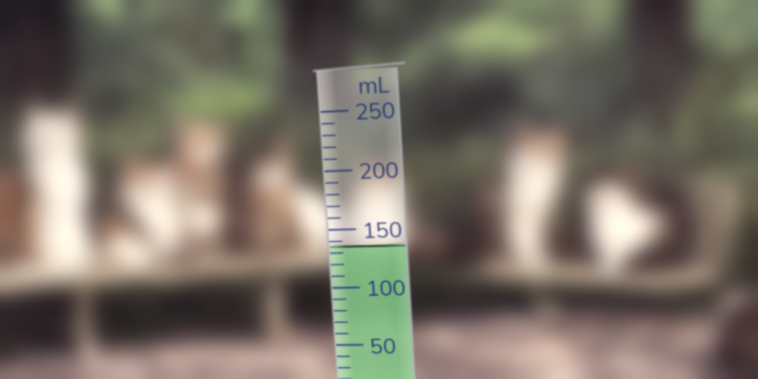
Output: 135 mL
